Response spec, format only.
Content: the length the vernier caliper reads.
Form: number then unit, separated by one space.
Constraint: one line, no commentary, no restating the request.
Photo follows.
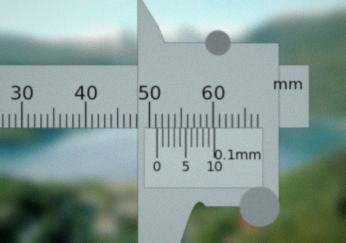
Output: 51.2 mm
